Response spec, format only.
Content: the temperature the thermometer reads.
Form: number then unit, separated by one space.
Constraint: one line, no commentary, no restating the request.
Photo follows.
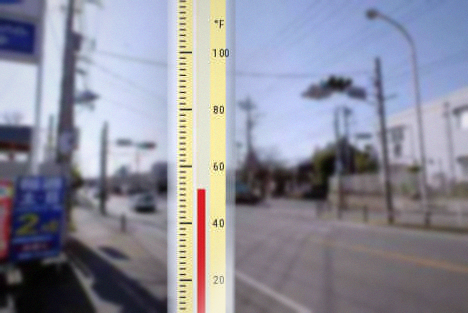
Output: 52 °F
